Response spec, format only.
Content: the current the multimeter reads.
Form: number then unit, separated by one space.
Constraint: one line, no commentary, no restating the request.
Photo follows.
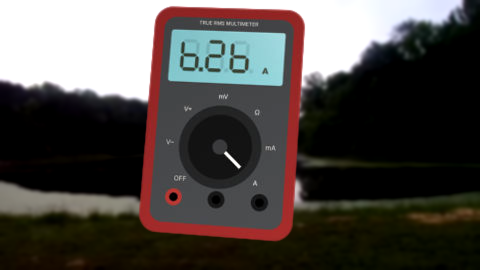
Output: 6.26 A
